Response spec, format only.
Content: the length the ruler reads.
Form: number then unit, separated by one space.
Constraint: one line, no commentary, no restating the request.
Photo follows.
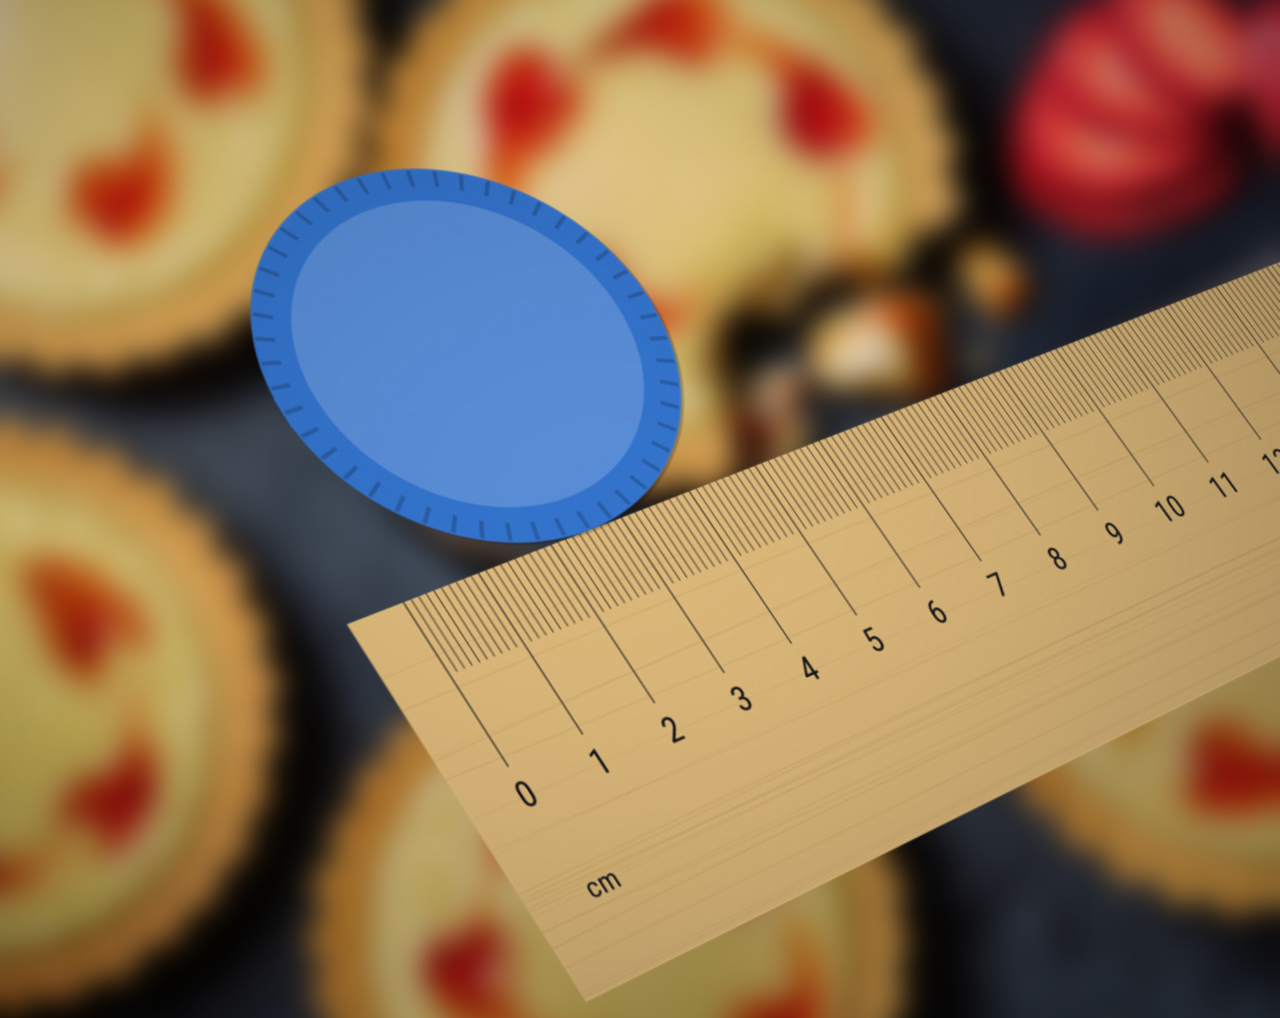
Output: 5.1 cm
